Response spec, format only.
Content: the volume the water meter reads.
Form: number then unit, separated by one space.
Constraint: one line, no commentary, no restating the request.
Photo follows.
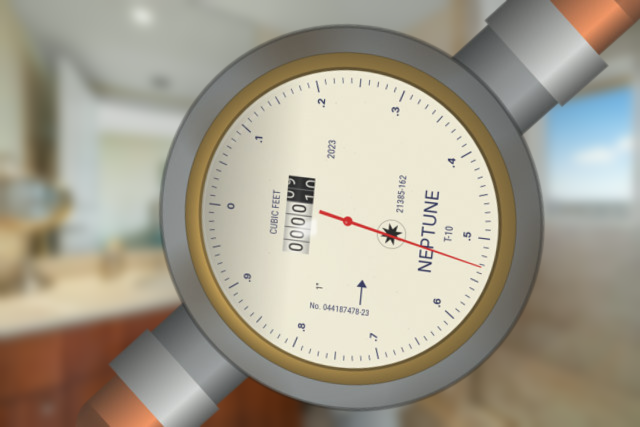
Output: 9.53 ft³
